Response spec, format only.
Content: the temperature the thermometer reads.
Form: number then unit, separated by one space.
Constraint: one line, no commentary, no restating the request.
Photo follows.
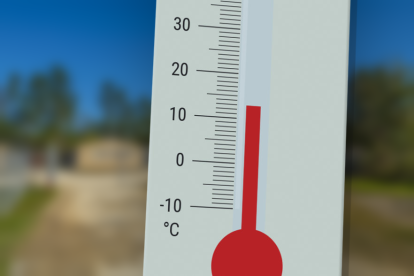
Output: 13 °C
